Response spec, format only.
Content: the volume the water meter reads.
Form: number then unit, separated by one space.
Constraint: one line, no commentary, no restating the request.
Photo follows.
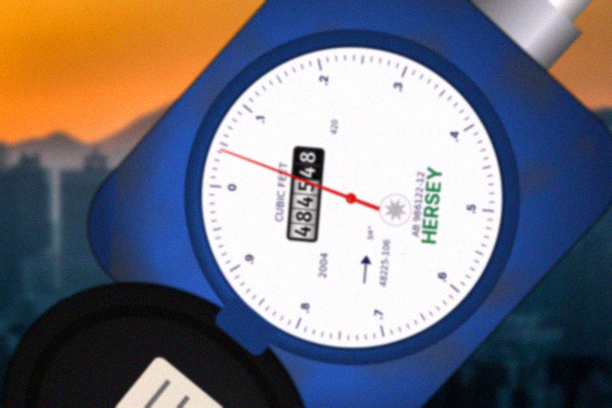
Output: 484548.04 ft³
